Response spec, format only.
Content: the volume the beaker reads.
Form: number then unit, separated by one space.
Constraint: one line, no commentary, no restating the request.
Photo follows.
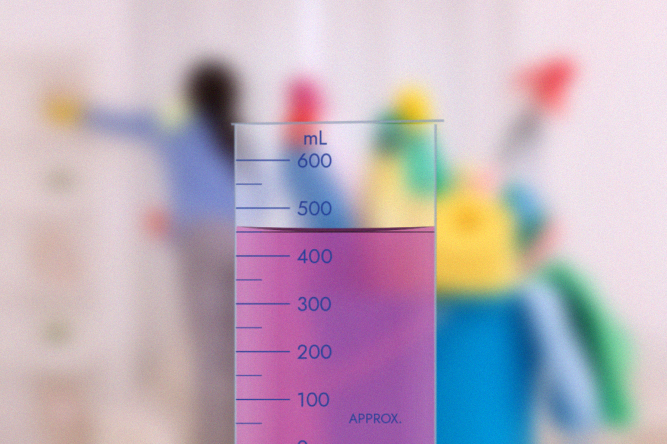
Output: 450 mL
